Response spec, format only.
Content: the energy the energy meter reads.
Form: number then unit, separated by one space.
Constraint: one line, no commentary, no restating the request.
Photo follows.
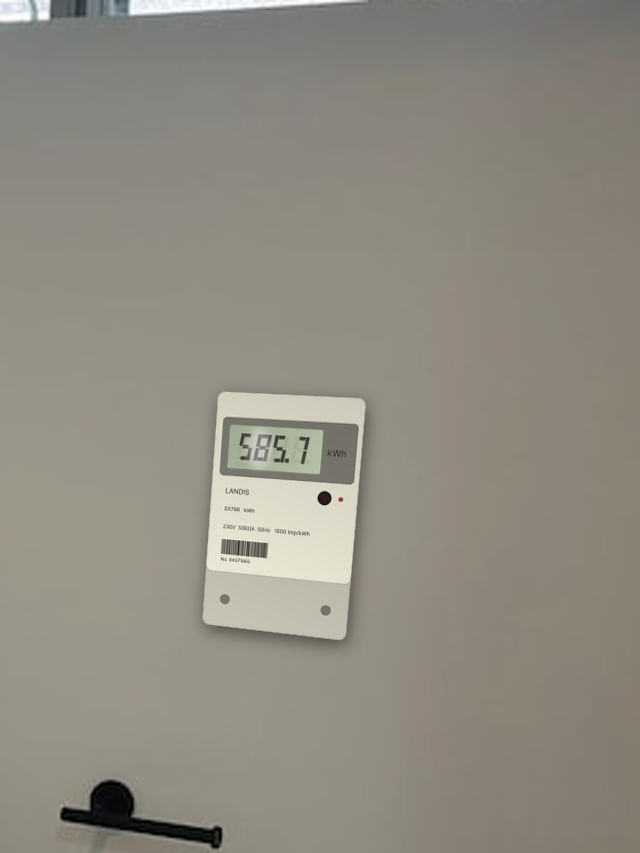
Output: 585.7 kWh
